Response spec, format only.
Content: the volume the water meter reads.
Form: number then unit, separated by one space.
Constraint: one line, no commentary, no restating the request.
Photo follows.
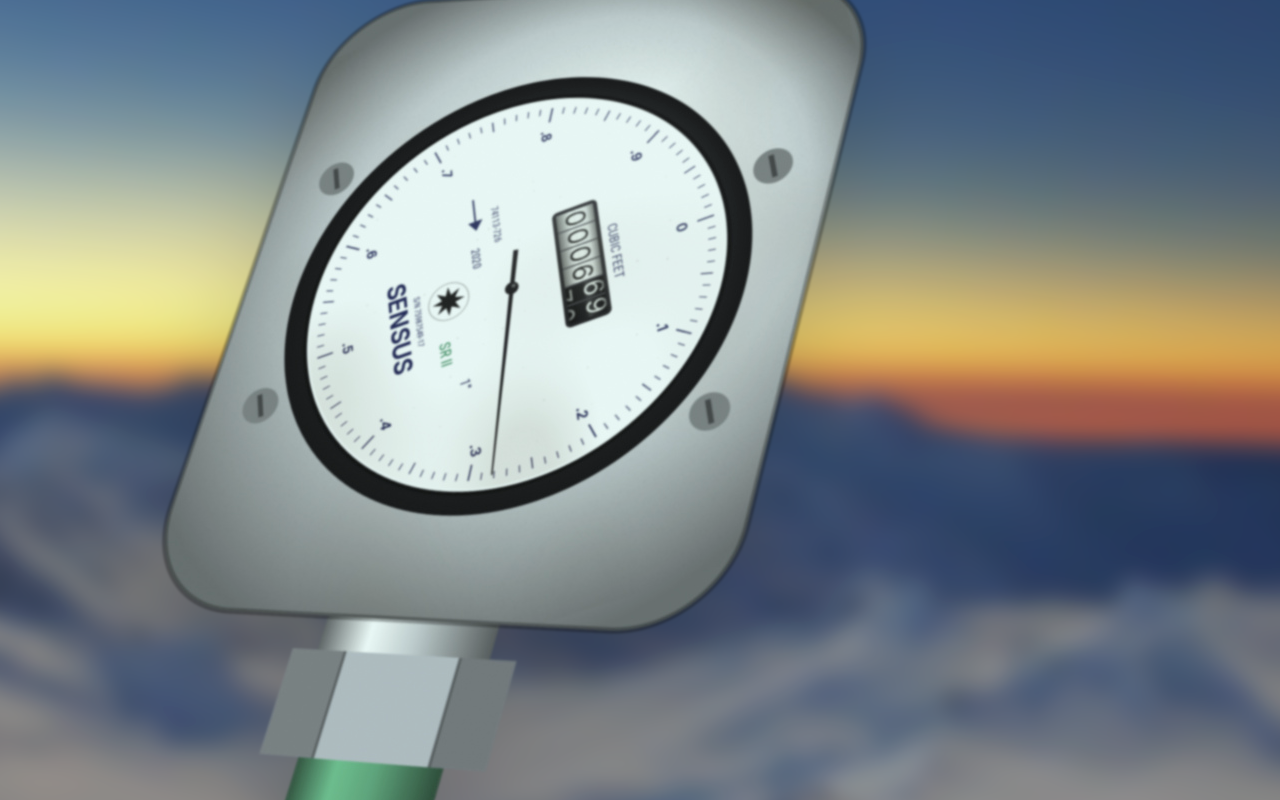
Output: 669.28 ft³
